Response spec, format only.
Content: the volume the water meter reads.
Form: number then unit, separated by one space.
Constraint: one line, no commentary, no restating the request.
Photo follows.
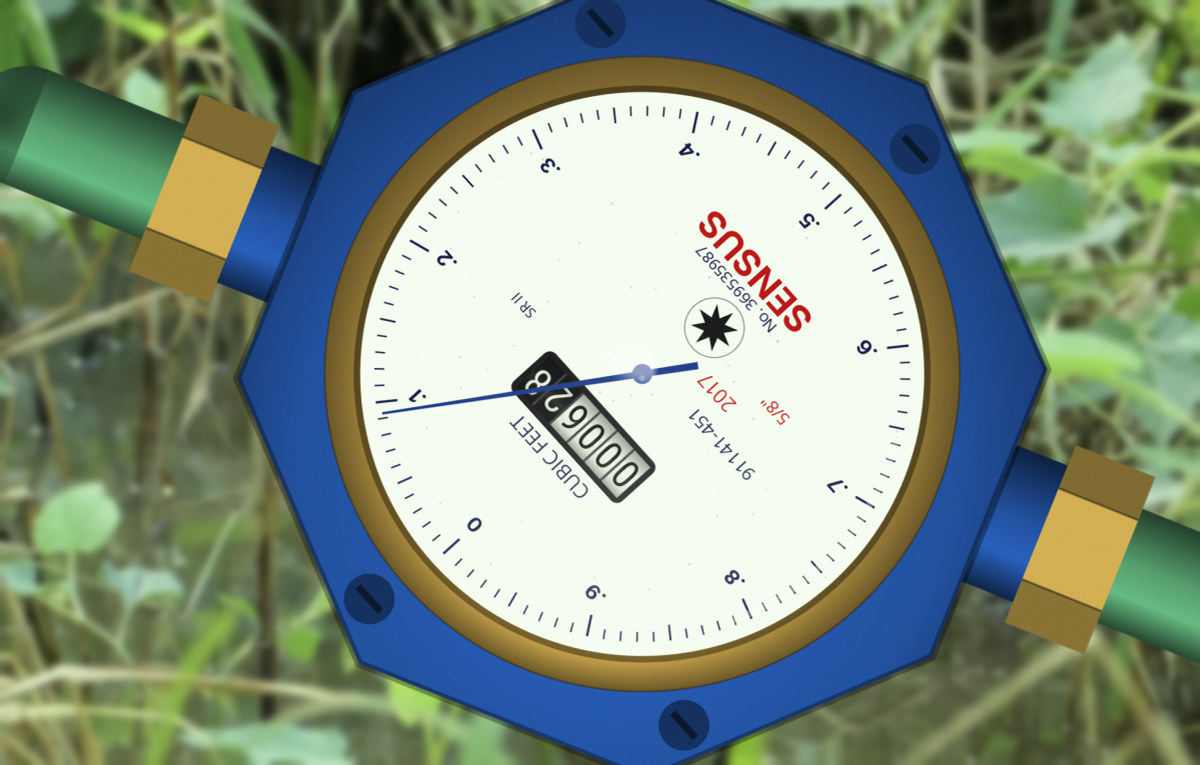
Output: 628.09 ft³
